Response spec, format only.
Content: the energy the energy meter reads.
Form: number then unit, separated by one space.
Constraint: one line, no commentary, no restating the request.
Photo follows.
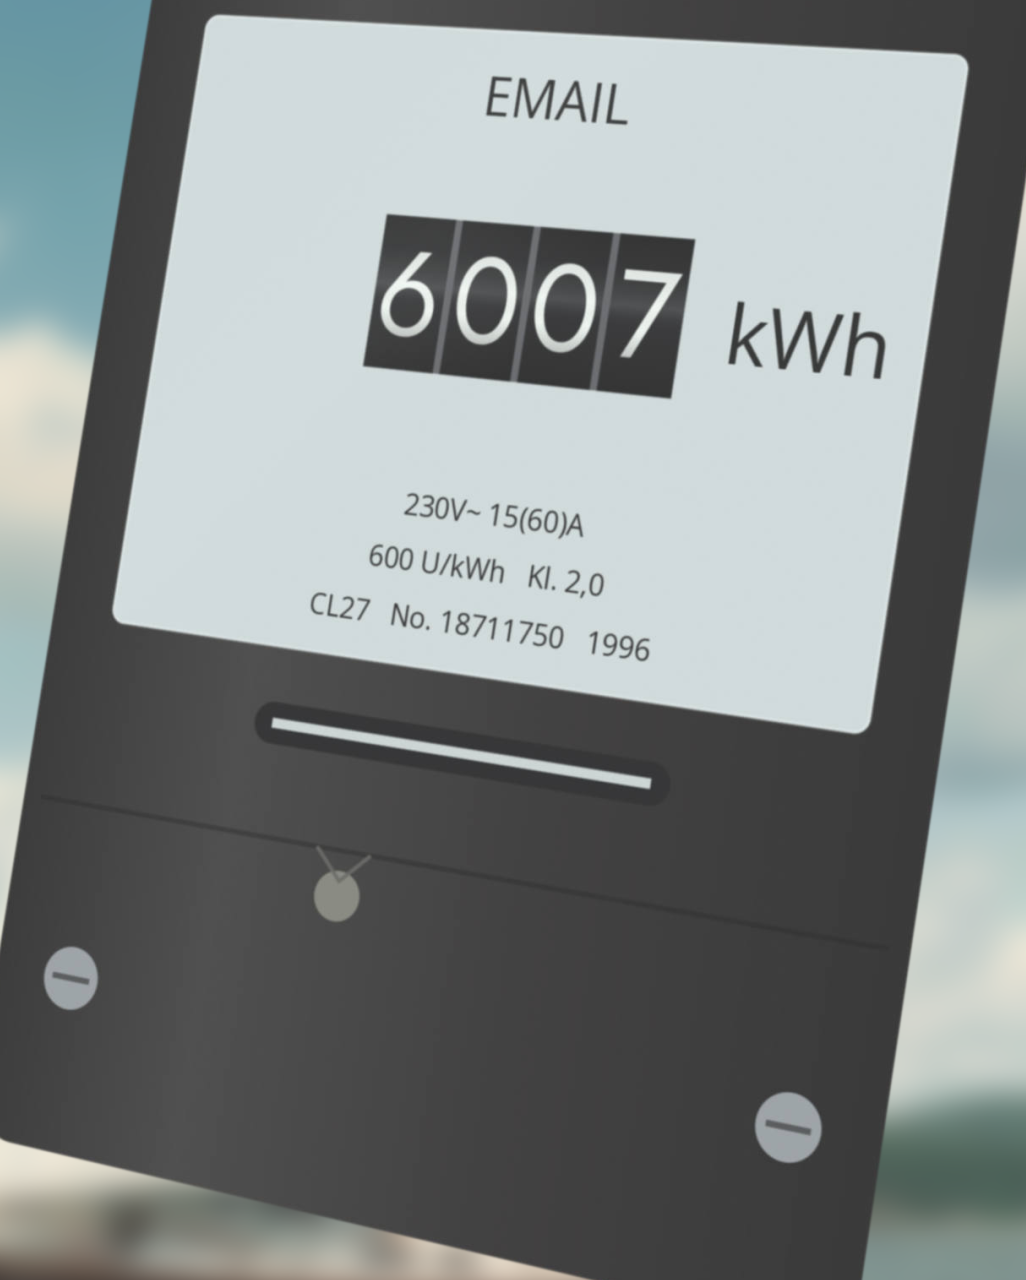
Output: 6007 kWh
